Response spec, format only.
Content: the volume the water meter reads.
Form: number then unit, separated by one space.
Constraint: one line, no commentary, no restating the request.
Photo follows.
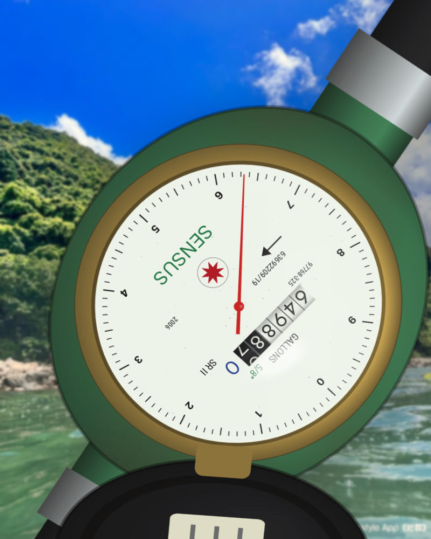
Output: 6498866.3 gal
